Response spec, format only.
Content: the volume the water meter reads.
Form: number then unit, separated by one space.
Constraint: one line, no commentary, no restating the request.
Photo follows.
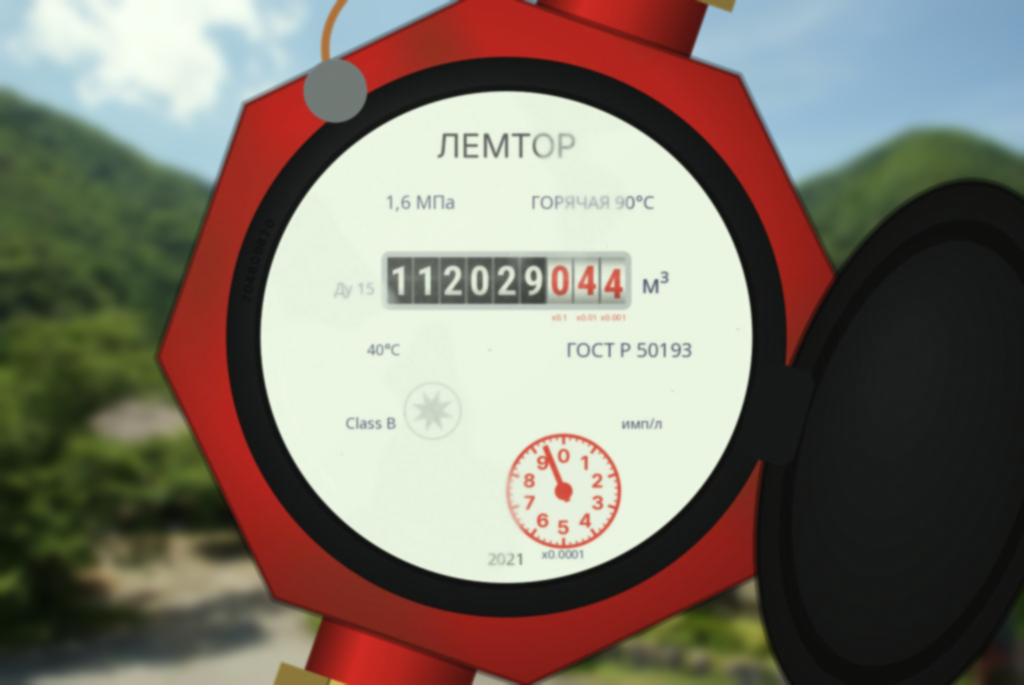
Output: 112029.0439 m³
